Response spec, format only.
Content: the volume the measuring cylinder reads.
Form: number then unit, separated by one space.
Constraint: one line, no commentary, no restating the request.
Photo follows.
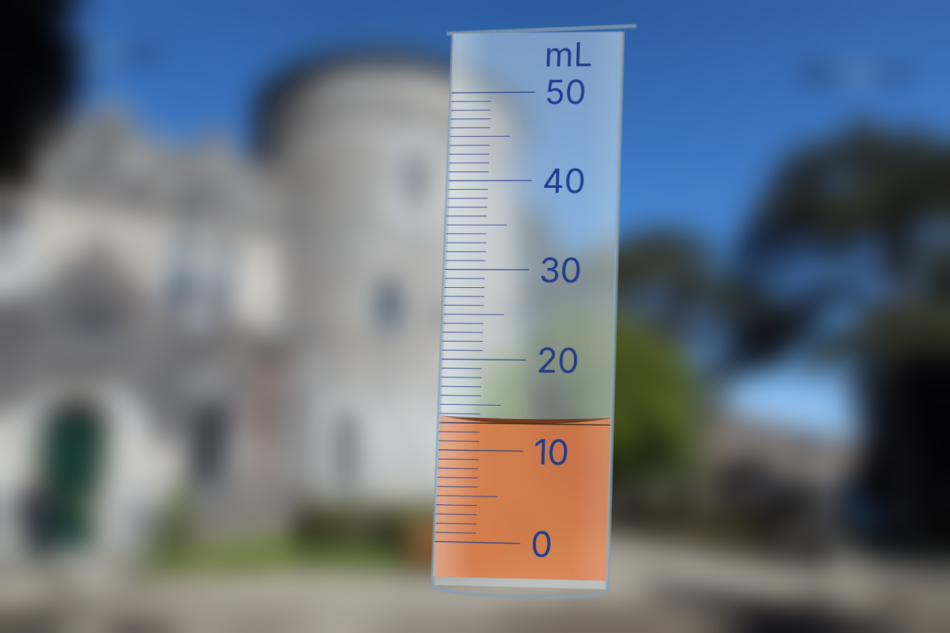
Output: 13 mL
